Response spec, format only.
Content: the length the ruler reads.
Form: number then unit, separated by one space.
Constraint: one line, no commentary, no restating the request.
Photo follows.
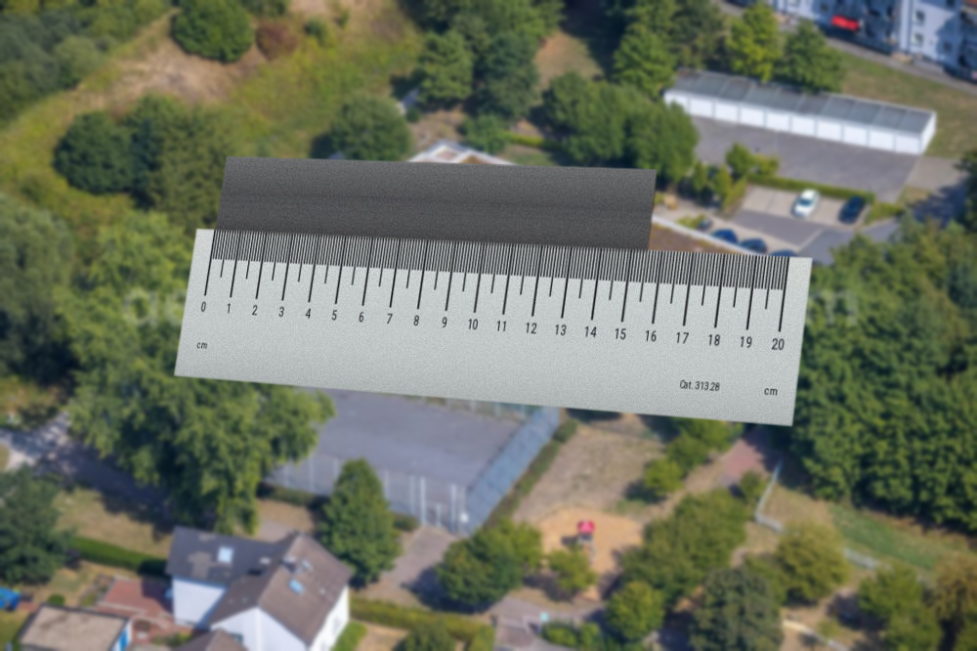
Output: 15.5 cm
